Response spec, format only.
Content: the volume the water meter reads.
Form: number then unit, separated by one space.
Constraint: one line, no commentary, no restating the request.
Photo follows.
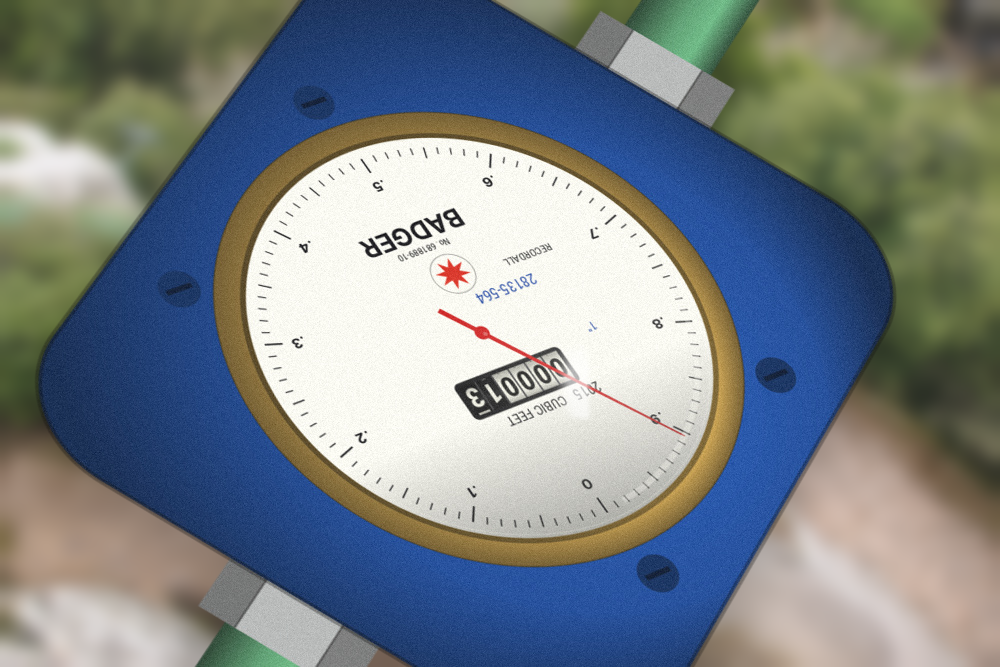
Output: 12.90 ft³
